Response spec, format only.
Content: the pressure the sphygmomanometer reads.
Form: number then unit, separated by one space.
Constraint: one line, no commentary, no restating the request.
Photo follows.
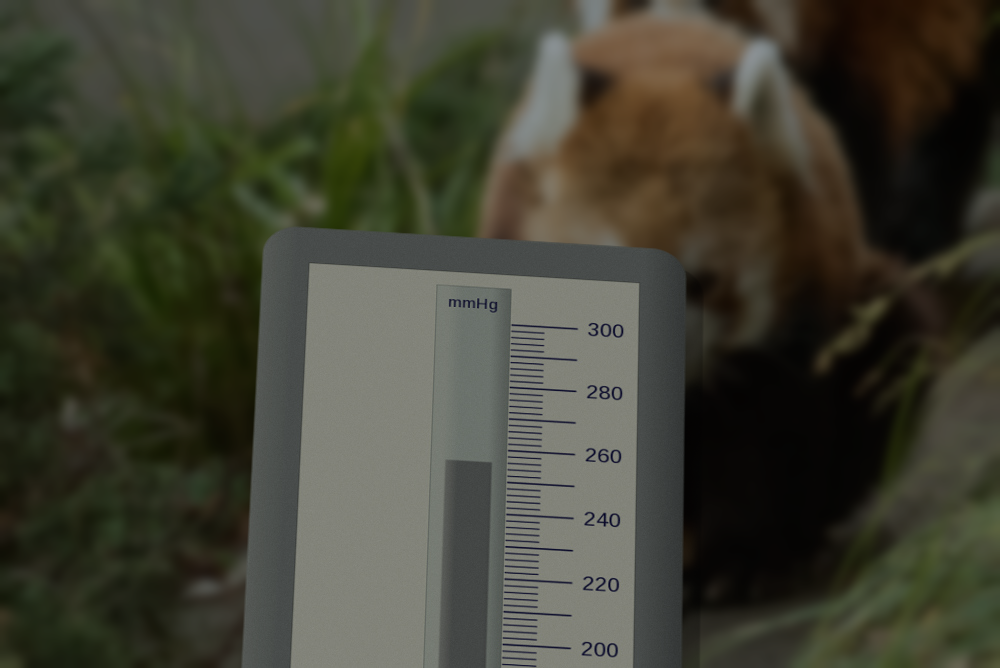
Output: 256 mmHg
